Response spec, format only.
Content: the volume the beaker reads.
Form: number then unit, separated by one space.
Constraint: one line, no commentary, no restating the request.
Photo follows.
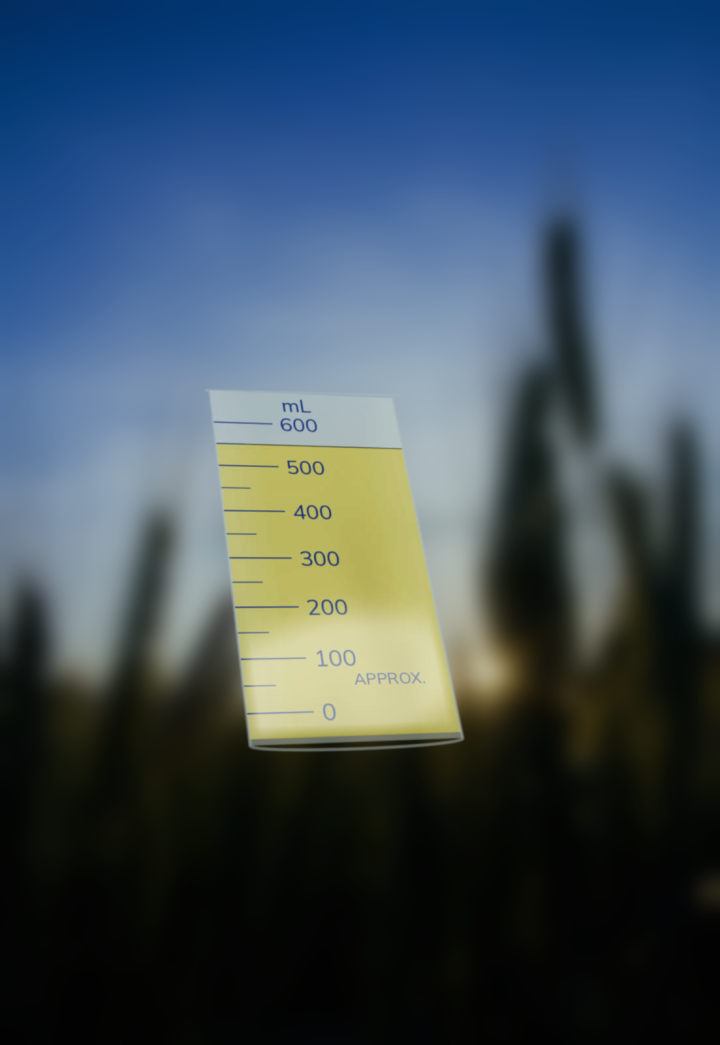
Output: 550 mL
